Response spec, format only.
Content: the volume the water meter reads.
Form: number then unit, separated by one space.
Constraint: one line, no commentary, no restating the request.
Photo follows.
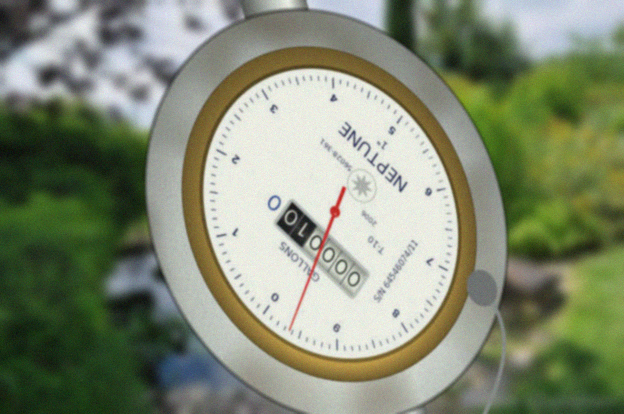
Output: 99.6 gal
